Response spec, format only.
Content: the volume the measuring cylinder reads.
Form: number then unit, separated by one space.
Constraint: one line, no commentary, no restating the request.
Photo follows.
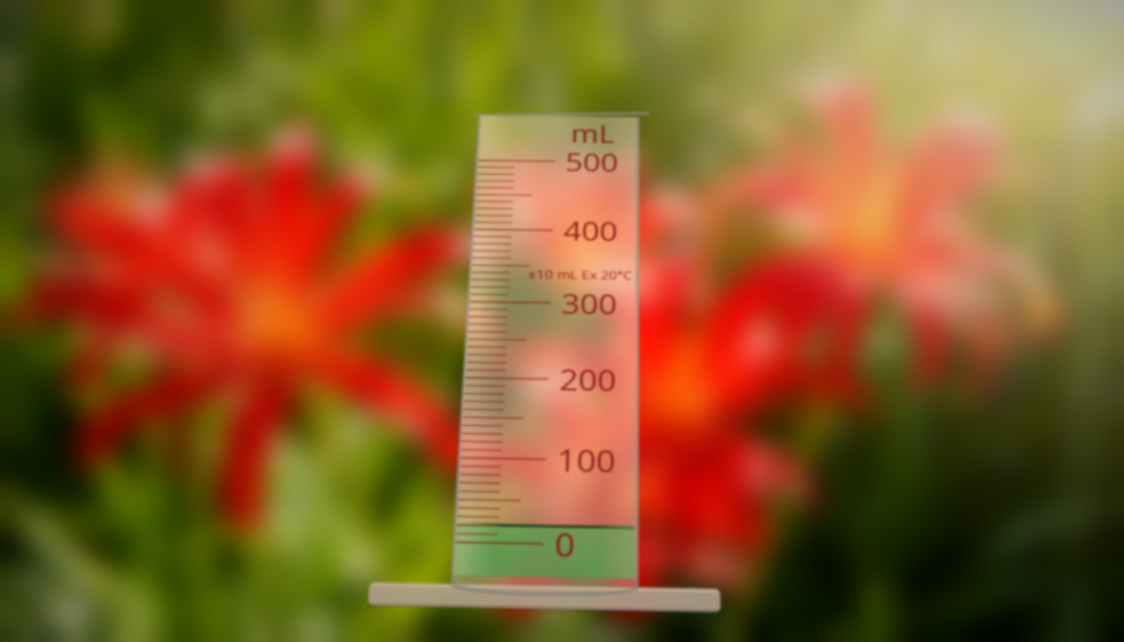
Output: 20 mL
